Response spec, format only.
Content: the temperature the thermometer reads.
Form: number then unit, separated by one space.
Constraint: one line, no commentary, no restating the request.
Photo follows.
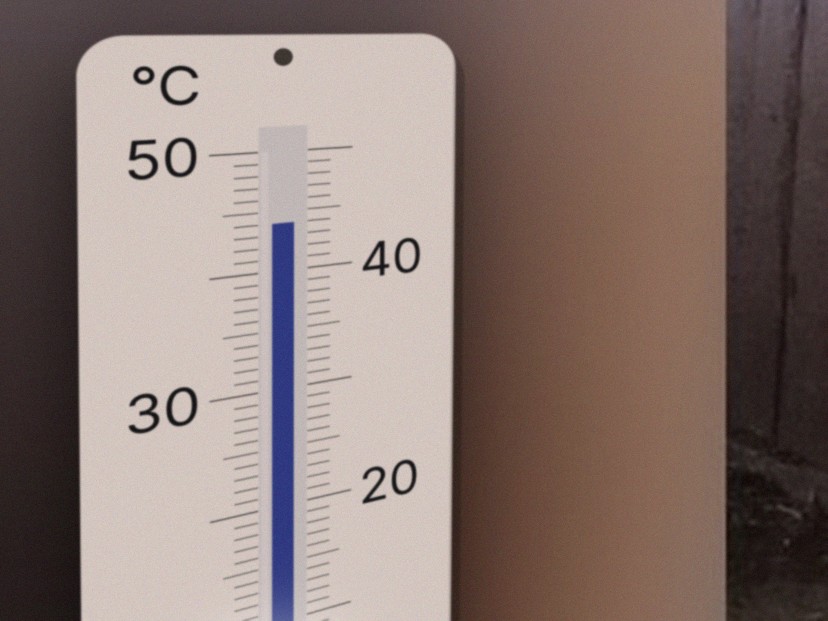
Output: 44 °C
